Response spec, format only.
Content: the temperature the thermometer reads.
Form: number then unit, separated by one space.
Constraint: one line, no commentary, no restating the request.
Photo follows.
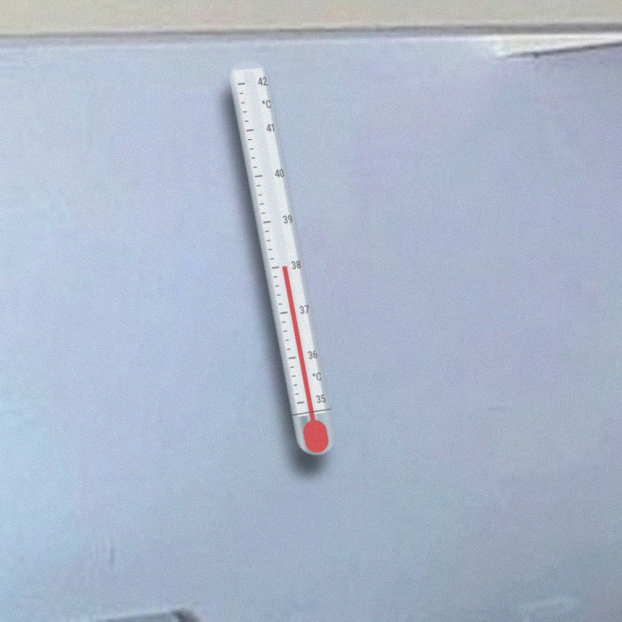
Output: 38 °C
